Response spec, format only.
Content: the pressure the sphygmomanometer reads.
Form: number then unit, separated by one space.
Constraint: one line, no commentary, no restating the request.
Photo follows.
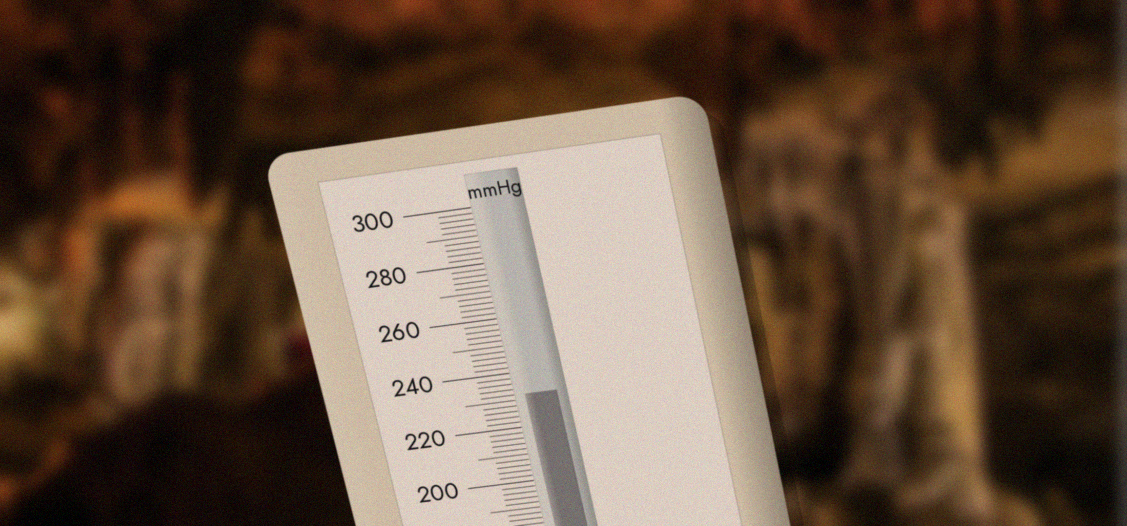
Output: 232 mmHg
